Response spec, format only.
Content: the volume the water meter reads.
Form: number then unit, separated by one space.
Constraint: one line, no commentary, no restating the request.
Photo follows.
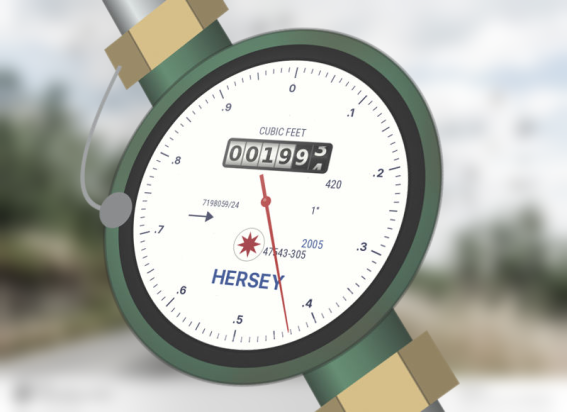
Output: 1993.43 ft³
